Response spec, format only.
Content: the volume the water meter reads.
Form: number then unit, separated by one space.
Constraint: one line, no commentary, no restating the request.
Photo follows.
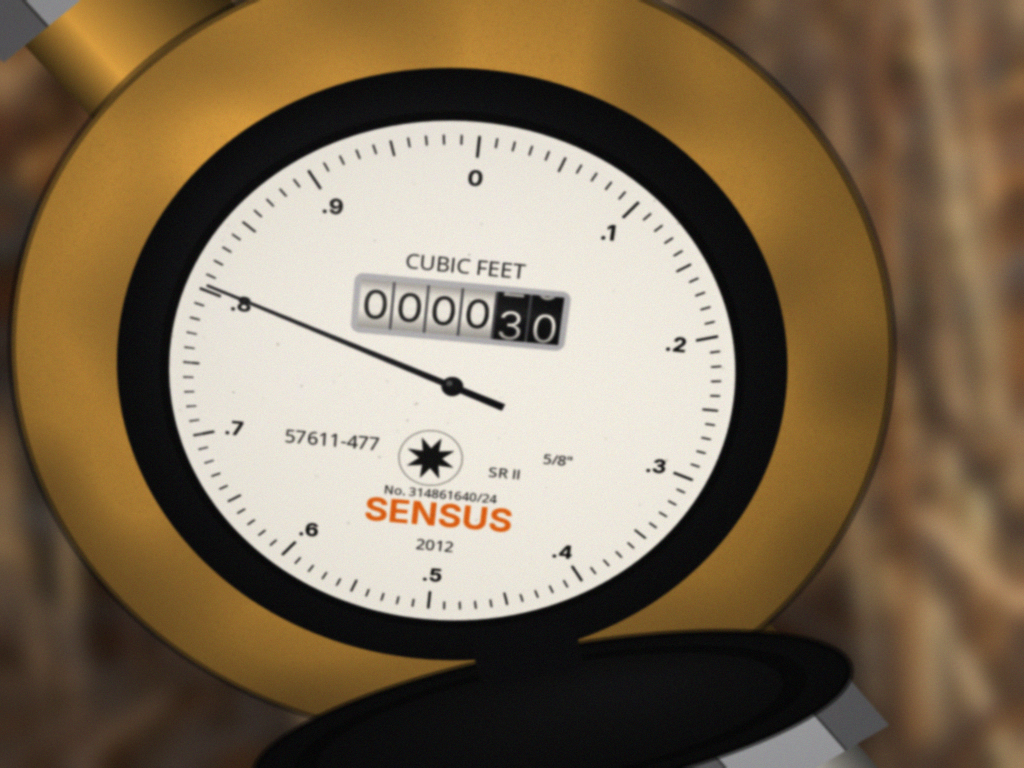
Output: 29.80 ft³
